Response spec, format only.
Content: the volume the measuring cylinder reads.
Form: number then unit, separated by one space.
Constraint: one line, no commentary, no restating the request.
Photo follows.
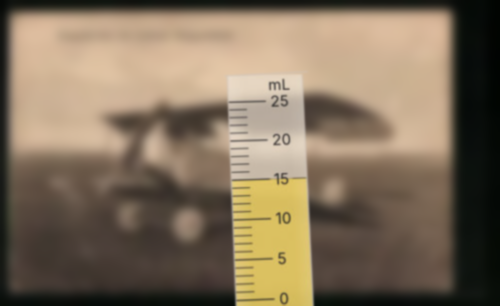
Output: 15 mL
